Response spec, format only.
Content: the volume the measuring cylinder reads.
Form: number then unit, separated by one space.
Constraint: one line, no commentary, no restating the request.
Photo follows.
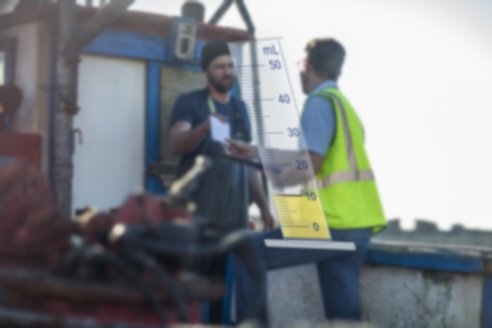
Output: 10 mL
